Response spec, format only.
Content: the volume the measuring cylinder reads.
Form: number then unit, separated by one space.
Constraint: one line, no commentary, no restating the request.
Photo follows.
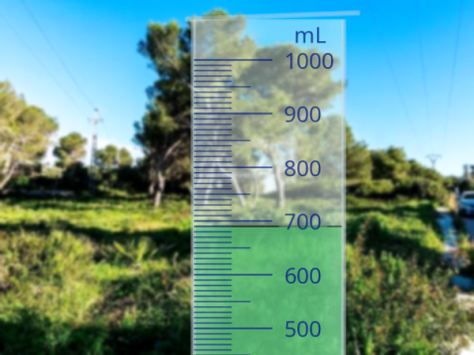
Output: 690 mL
